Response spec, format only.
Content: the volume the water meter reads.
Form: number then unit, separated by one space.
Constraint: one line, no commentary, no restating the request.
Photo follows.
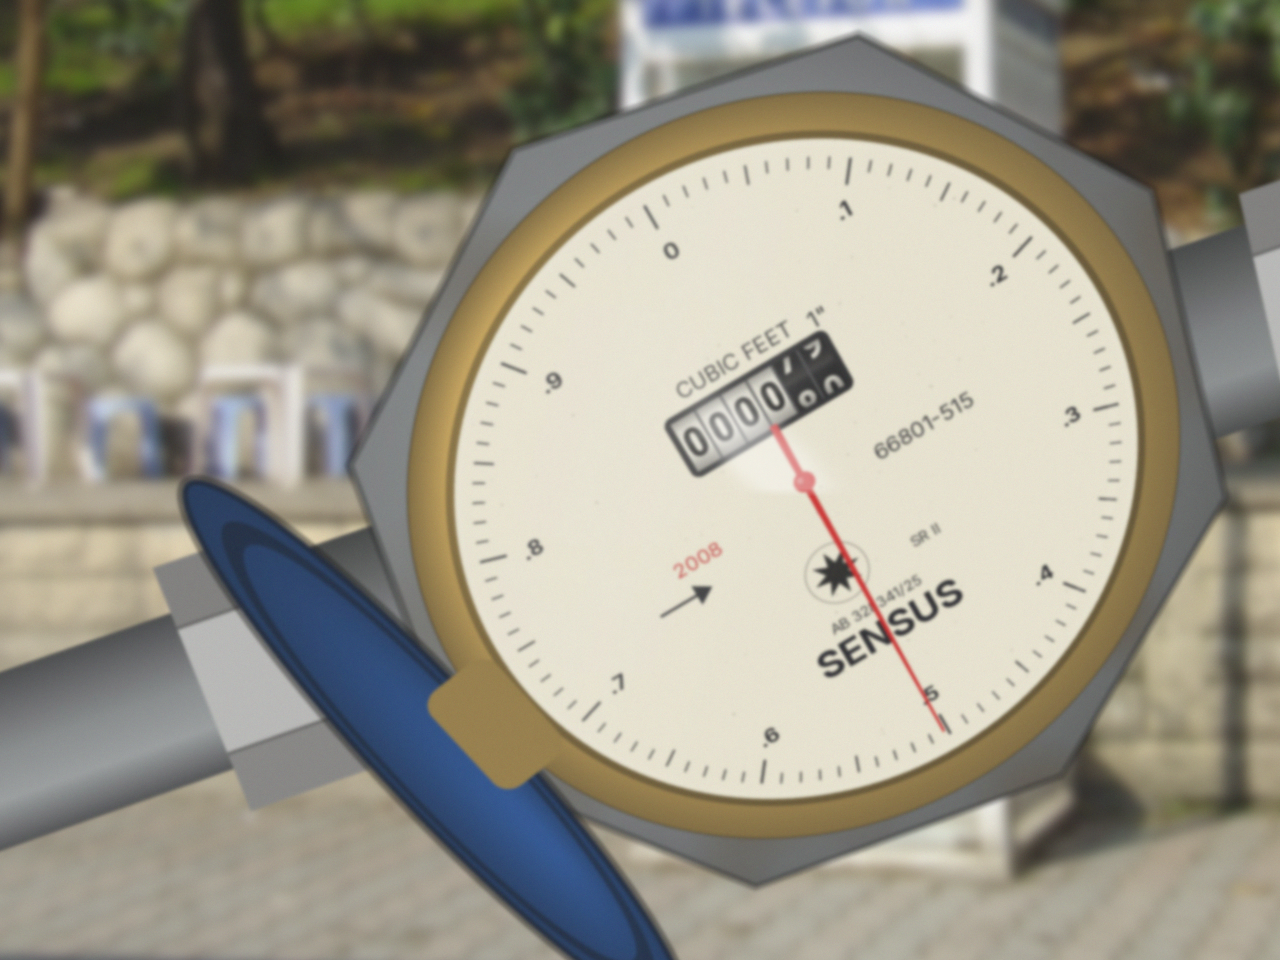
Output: 79.50 ft³
